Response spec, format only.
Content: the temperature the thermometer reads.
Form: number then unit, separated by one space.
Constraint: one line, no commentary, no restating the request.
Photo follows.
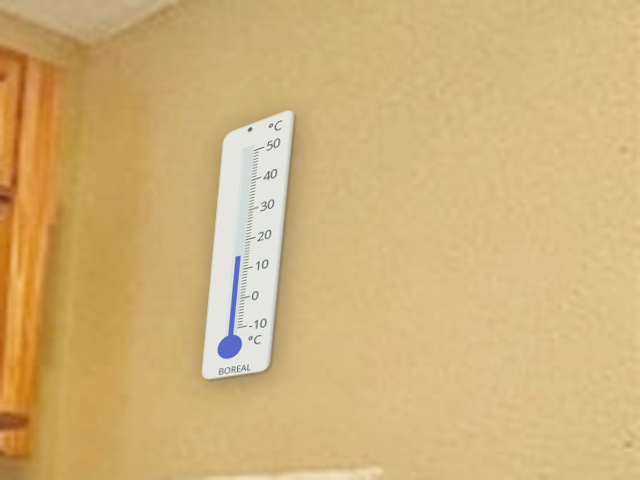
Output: 15 °C
